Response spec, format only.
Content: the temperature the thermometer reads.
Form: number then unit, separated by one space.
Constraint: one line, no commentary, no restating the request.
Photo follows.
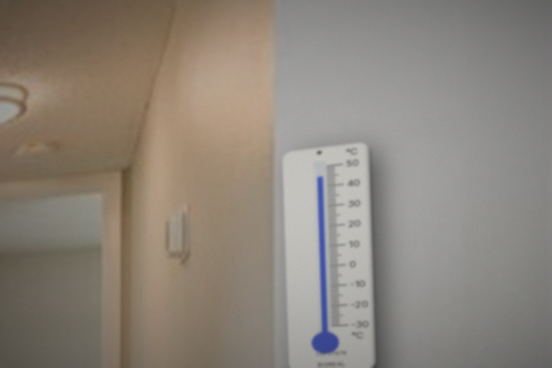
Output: 45 °C
